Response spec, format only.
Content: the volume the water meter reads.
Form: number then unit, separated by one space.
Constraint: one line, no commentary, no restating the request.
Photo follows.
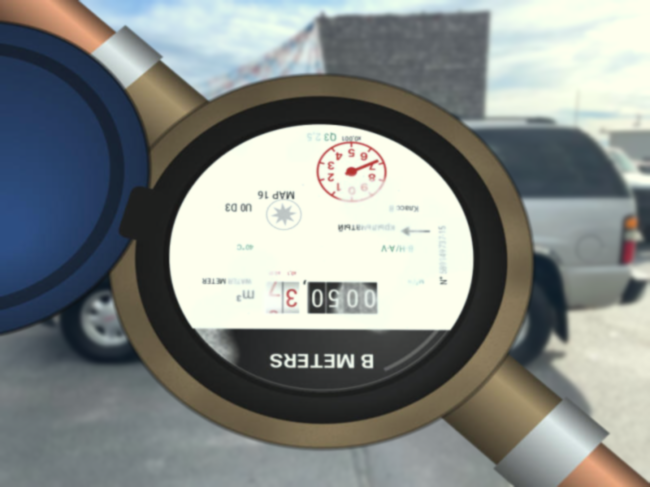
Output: 50.366 m³
